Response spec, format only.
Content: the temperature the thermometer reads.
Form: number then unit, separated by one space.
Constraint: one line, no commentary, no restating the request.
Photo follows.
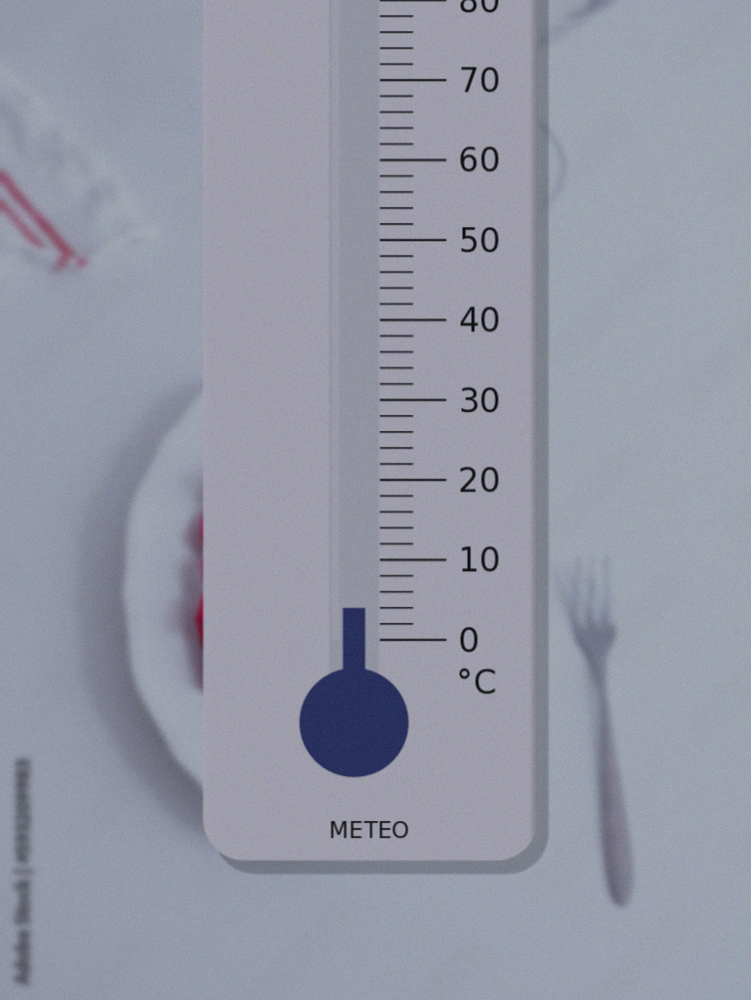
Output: 4 °C
